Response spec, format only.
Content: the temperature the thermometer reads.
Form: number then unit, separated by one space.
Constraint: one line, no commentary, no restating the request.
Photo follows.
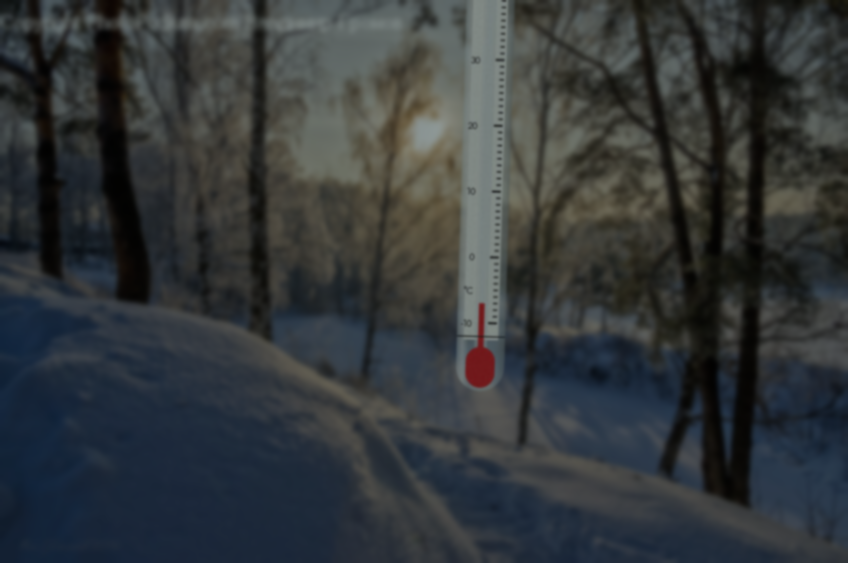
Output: -7 °C
